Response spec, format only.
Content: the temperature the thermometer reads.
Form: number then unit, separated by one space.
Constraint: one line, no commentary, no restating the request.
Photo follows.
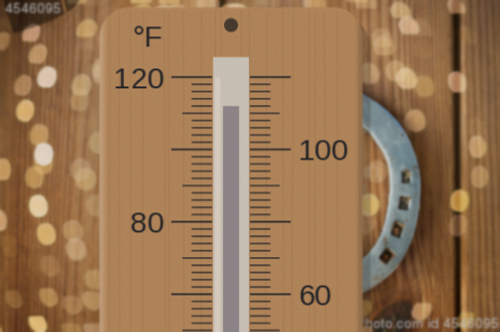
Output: 112 °F
